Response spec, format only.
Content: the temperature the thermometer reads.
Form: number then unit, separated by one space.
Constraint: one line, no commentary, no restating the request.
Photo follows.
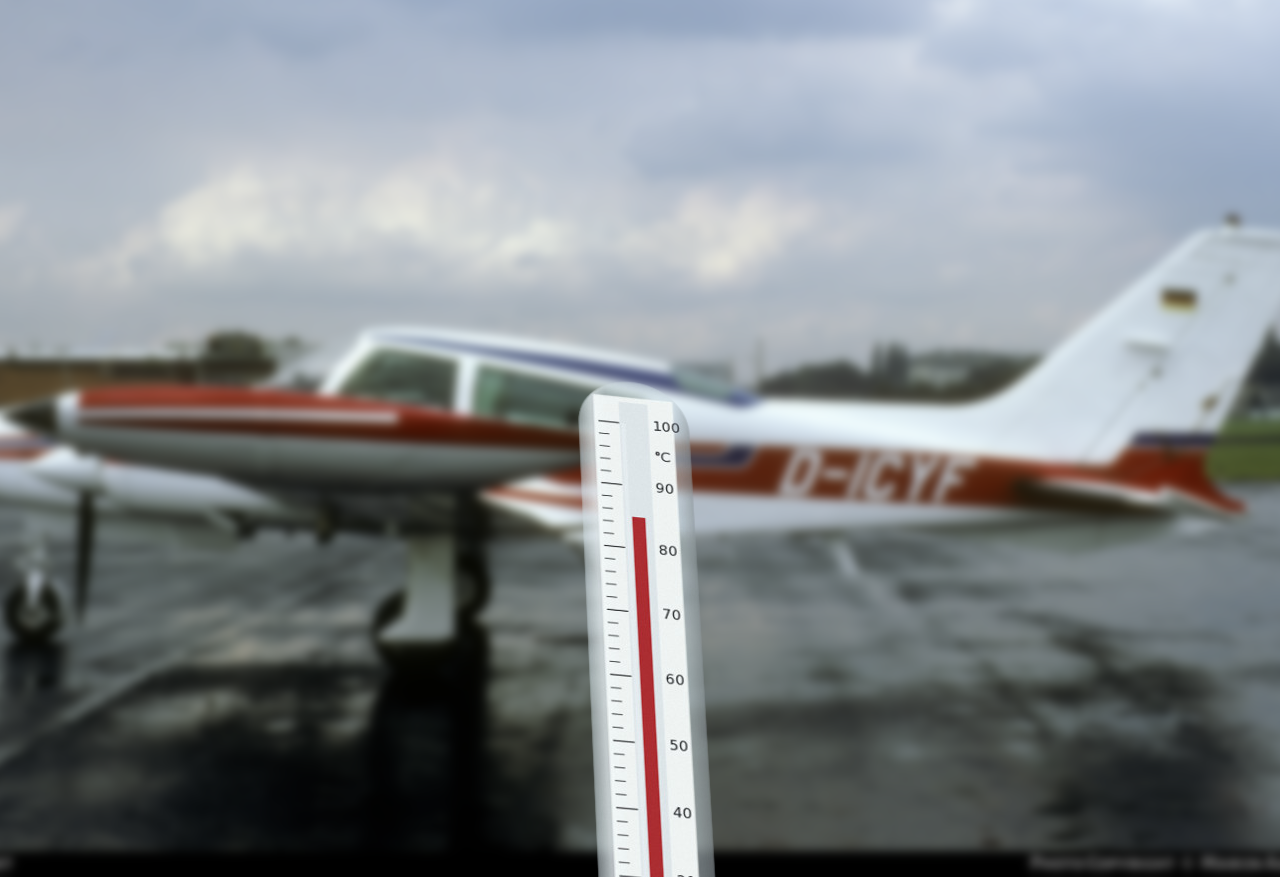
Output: 85 °C
